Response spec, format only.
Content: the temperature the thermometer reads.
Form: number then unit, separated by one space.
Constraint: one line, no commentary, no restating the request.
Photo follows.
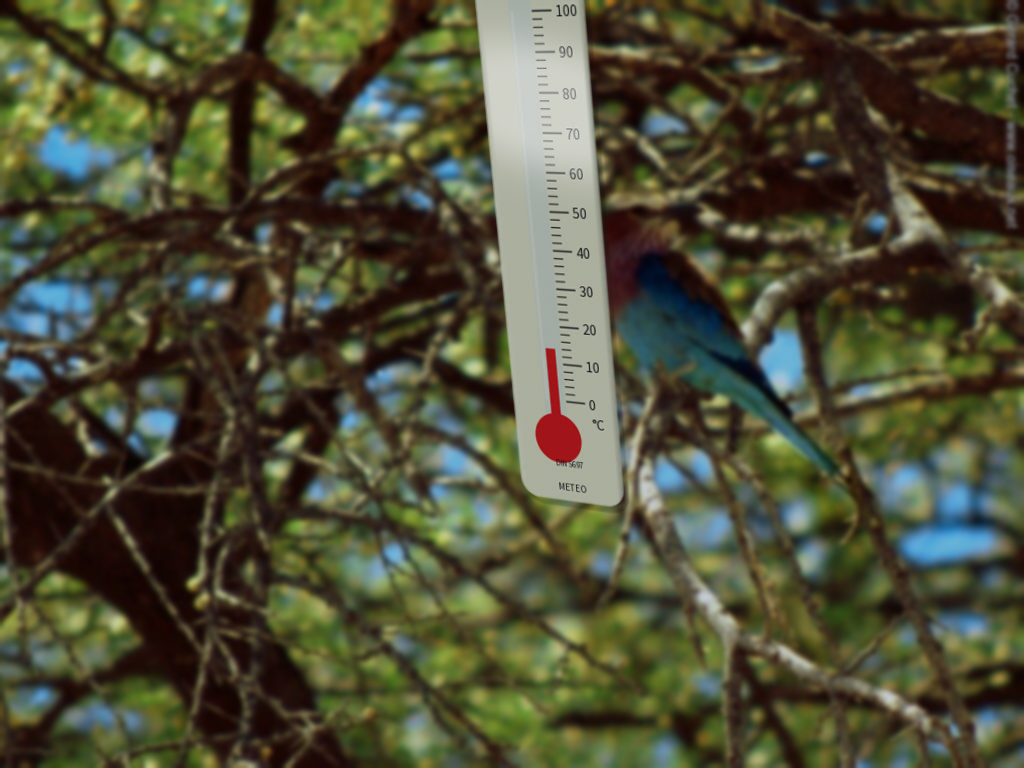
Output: 14 °C
